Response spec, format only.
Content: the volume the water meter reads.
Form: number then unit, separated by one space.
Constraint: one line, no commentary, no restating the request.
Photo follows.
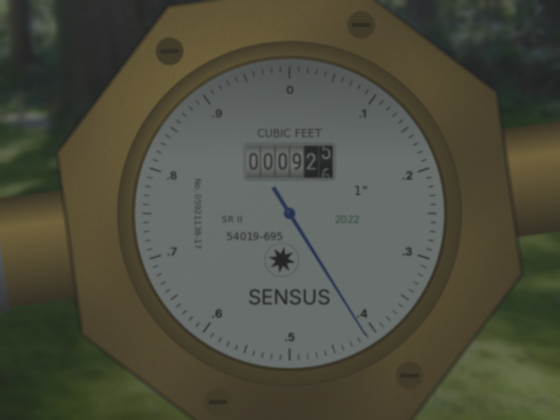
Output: 925.41 ft³
